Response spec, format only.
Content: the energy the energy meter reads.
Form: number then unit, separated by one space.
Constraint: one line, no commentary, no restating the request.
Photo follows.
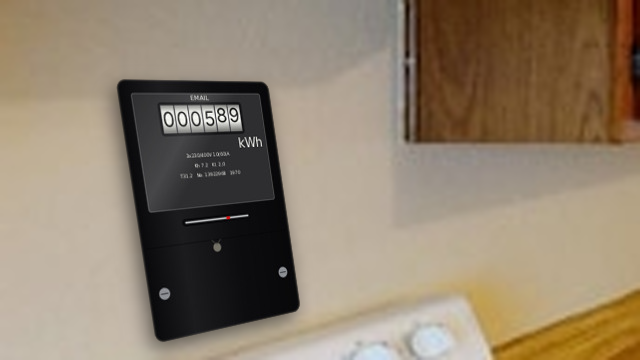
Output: 589 kWh
